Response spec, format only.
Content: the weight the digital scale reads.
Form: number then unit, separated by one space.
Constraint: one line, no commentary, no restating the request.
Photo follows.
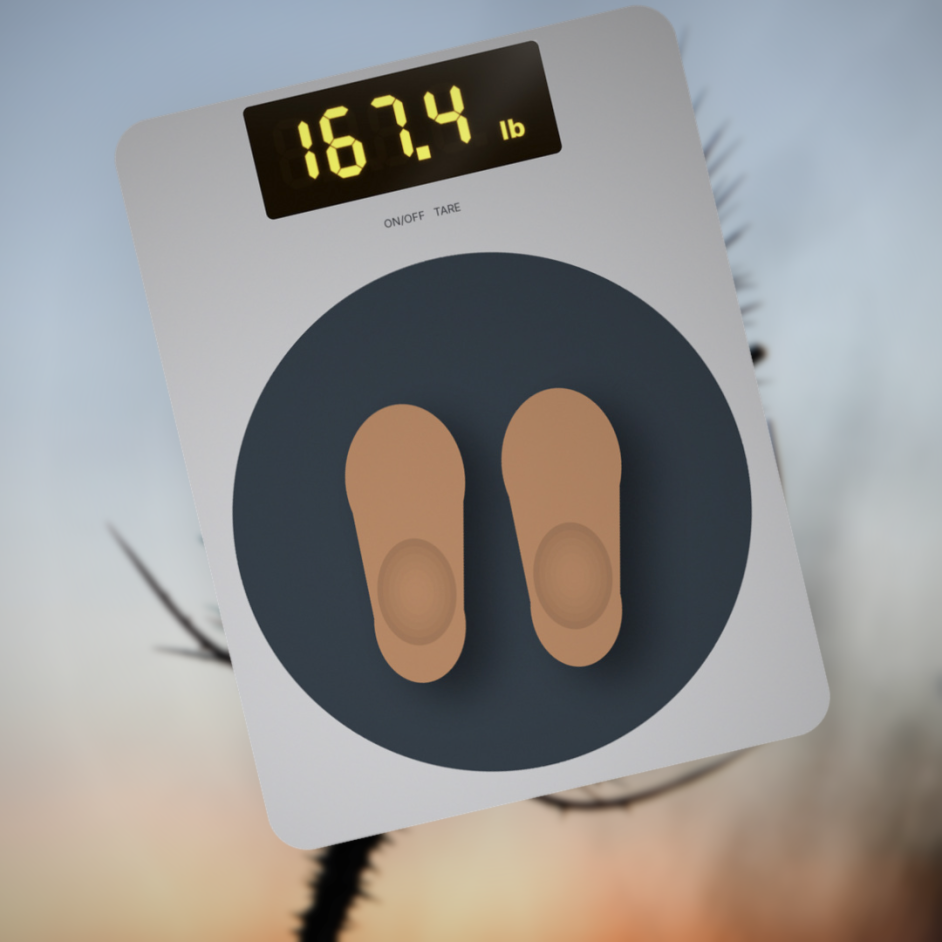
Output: 167.4 lb
